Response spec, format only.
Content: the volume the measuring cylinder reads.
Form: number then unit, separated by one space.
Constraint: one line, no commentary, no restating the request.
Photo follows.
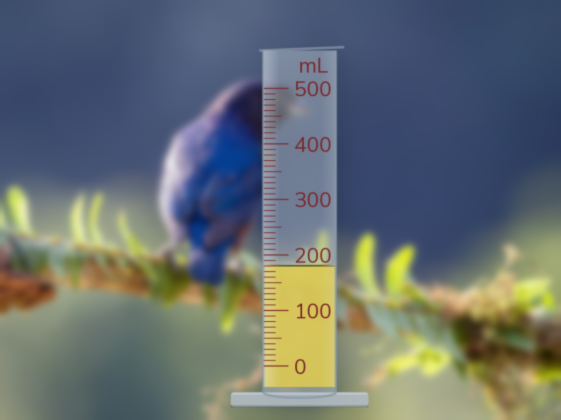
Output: 180 mL
